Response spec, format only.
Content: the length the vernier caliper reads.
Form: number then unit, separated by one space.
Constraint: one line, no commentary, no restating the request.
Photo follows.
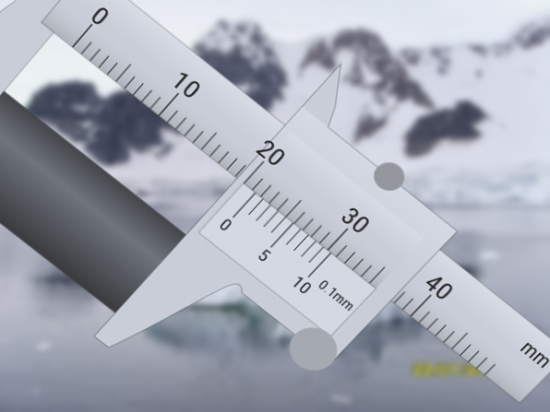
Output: 21.4 mm
